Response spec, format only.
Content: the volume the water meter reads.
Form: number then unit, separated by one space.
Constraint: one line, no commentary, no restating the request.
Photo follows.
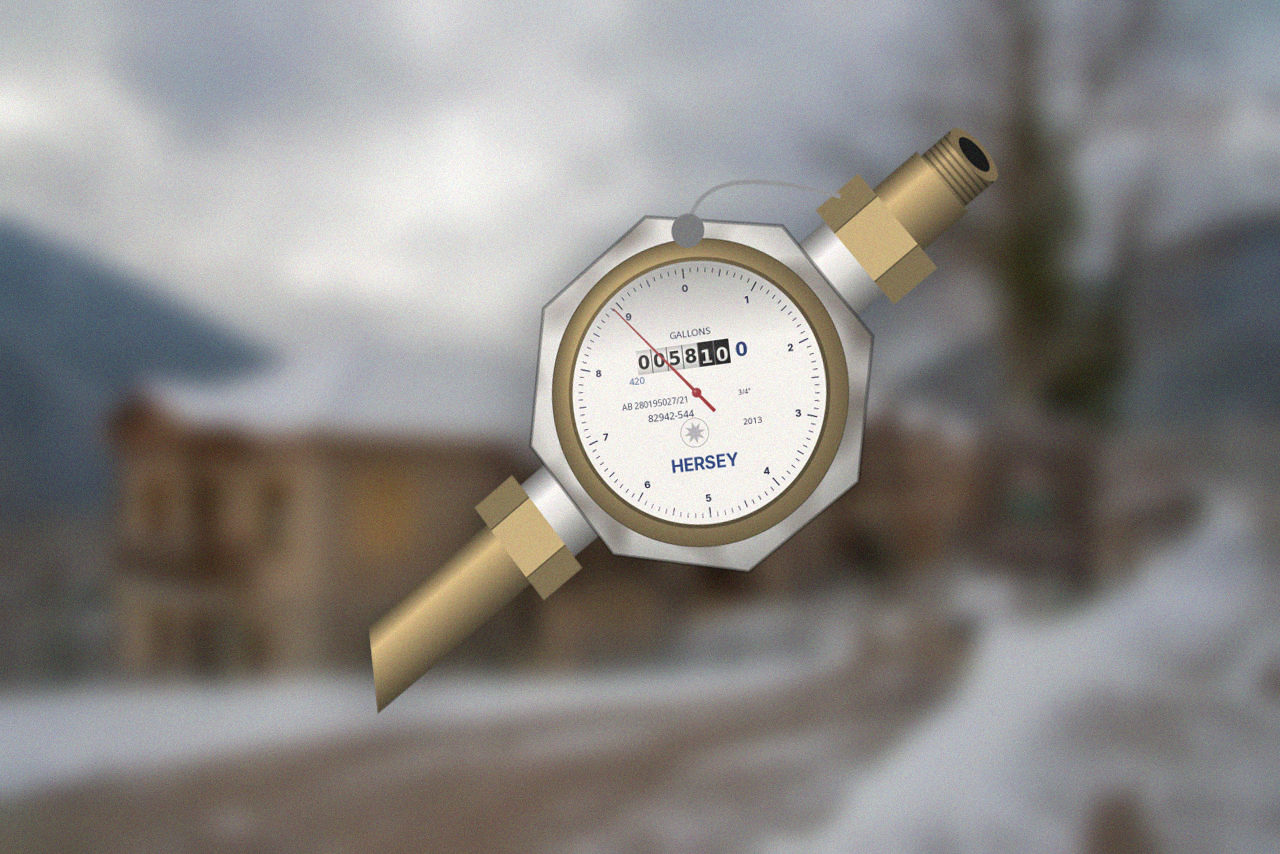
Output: 58098.9 gal
